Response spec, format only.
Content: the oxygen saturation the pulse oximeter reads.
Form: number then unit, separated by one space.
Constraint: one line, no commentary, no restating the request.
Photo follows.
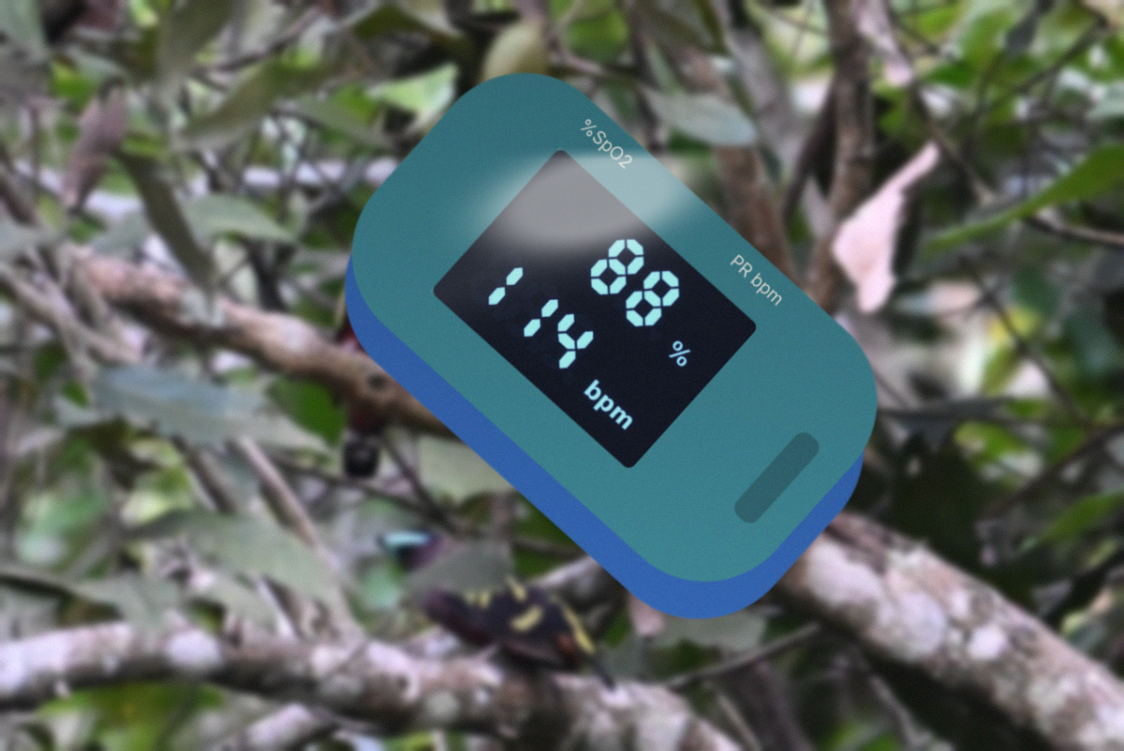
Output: 88 %
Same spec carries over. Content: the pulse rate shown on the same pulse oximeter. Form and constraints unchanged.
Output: 114 bpm
